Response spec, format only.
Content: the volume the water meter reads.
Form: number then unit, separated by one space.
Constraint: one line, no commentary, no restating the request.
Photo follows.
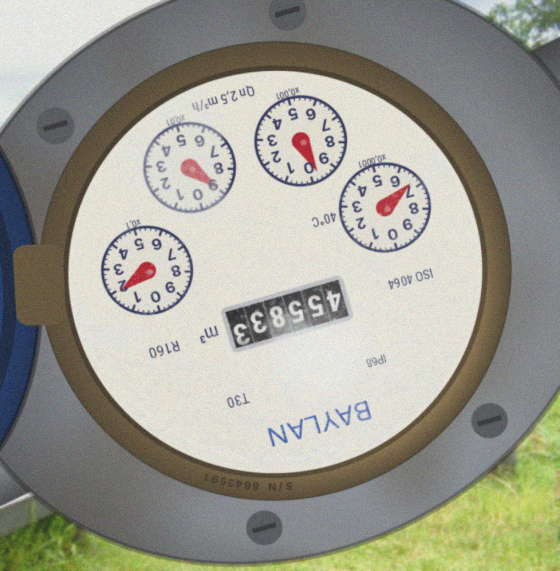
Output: 455833.1896 m³
